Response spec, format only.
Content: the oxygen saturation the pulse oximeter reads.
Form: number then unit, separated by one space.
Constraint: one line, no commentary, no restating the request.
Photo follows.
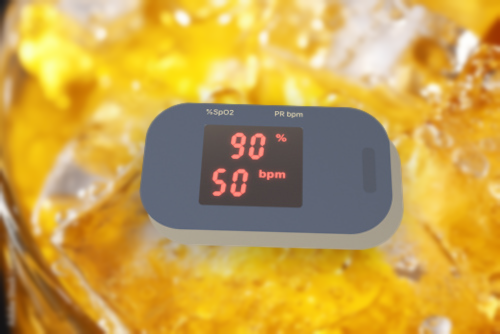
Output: 90 %
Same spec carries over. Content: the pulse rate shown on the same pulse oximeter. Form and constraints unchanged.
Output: 50 bpm
